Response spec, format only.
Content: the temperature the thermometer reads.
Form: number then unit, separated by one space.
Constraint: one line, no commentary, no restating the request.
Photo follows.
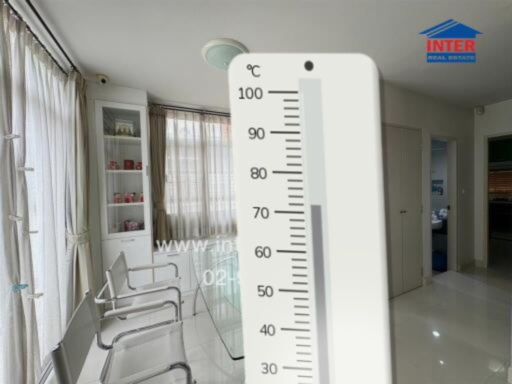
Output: 72 °C
